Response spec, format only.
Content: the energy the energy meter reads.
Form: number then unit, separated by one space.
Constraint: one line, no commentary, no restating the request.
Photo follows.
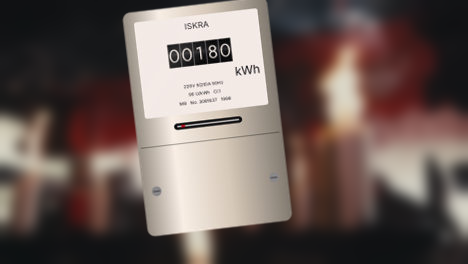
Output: 180 kWh
